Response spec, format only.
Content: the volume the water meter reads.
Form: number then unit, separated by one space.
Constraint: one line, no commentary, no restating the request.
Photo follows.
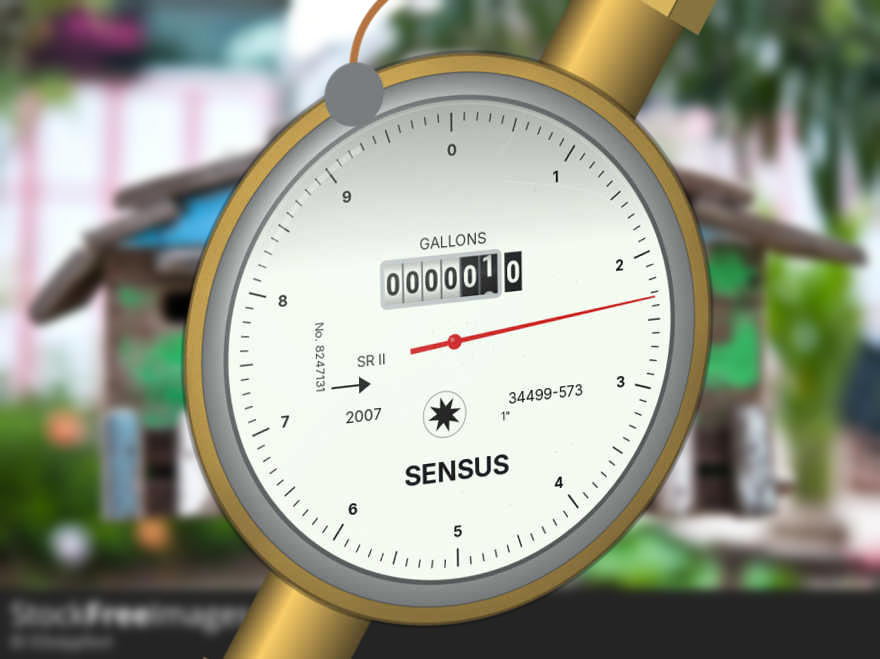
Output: 12.3 gal
